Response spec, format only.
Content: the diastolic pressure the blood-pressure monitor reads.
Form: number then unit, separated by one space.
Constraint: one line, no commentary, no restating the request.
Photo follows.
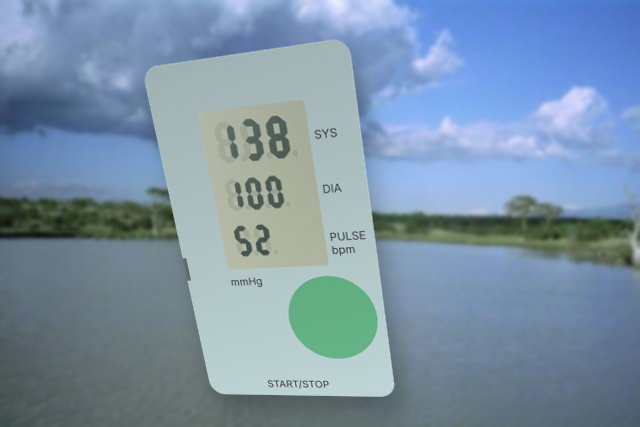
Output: 100 mmHg
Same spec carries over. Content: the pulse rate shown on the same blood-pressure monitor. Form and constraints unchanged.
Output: 52 bpm
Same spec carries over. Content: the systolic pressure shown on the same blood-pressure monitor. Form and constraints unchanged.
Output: 138 mmHg
